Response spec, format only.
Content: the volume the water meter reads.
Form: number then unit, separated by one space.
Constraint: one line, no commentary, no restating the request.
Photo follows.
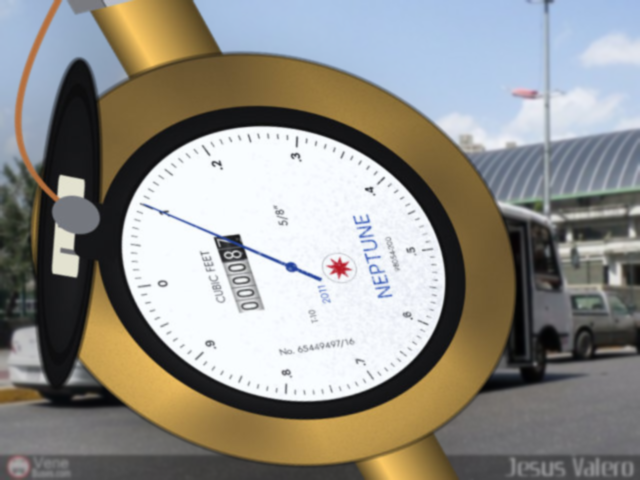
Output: 87.10 ft³
